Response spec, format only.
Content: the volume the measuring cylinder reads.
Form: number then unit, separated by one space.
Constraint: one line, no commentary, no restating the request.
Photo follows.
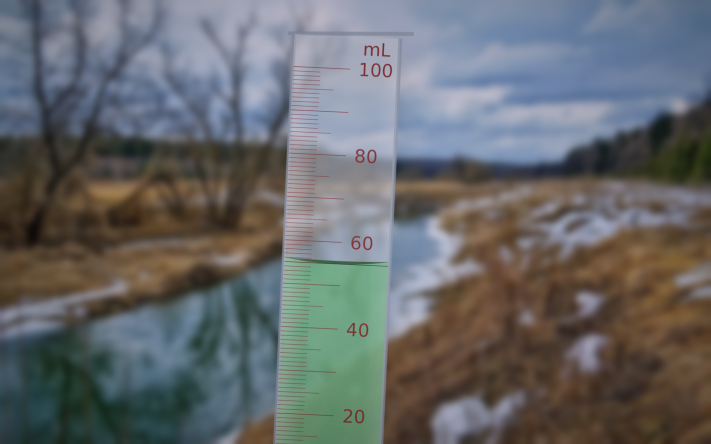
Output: 55 mL
